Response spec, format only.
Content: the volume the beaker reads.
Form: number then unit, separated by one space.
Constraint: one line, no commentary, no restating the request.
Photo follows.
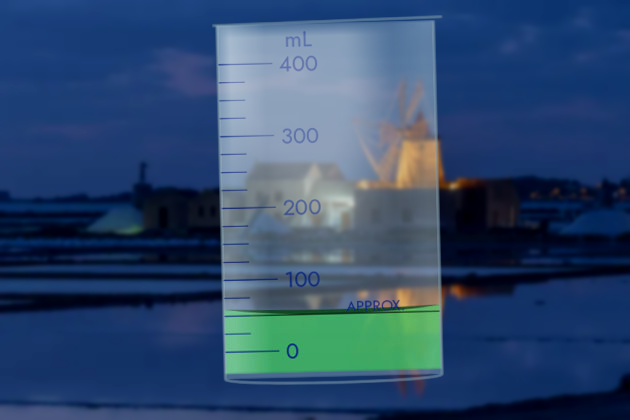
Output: 50 mL
